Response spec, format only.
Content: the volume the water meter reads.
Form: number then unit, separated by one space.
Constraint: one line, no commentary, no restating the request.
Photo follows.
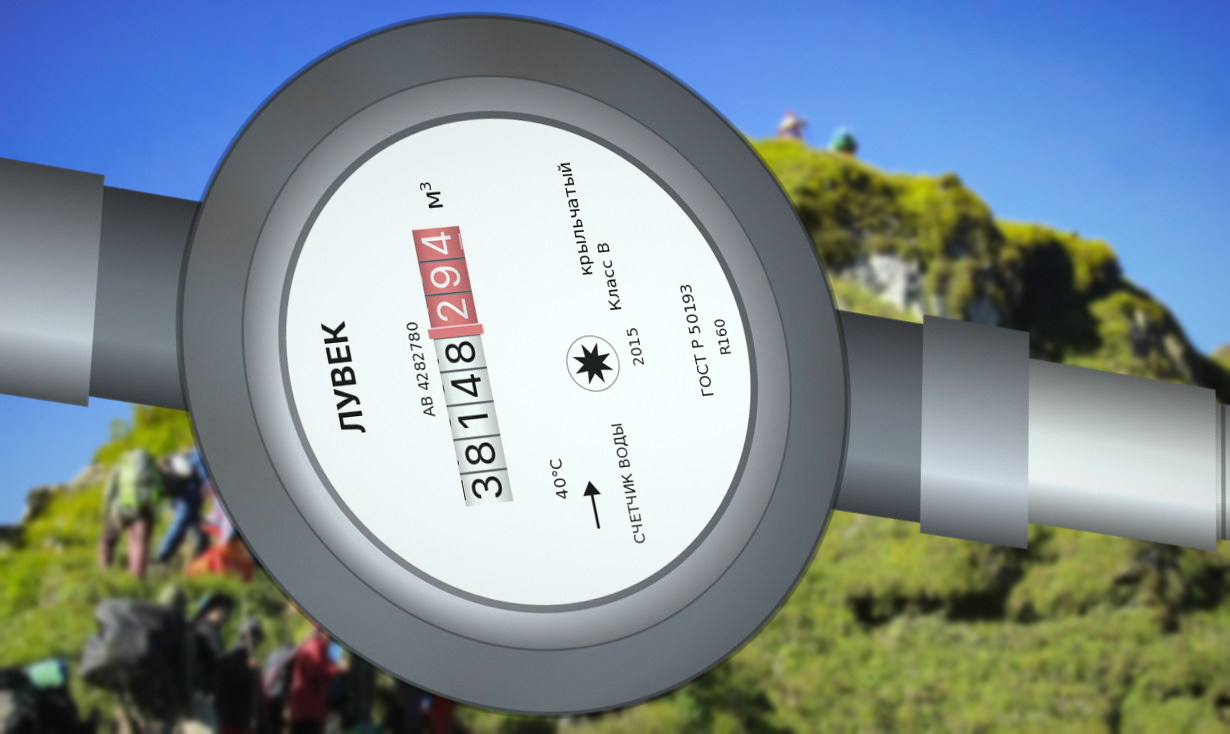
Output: 38148.294 m³
